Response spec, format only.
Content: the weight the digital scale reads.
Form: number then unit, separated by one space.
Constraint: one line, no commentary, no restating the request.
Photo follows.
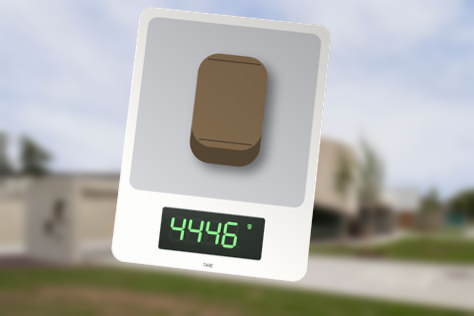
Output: 4446 g
